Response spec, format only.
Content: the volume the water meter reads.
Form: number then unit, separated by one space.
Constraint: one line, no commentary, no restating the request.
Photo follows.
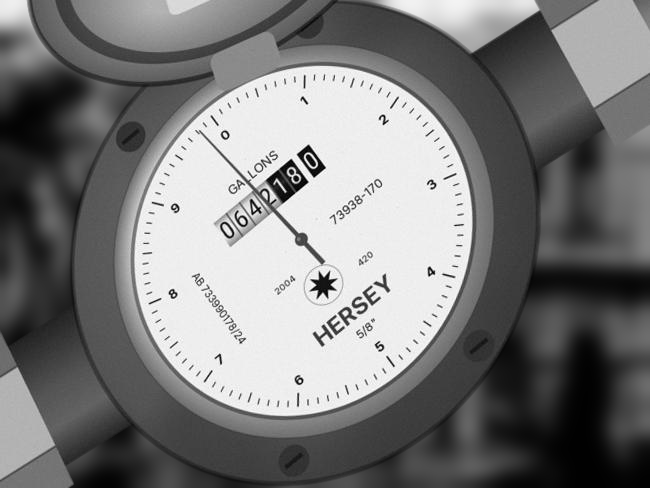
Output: 642179.8 gal
